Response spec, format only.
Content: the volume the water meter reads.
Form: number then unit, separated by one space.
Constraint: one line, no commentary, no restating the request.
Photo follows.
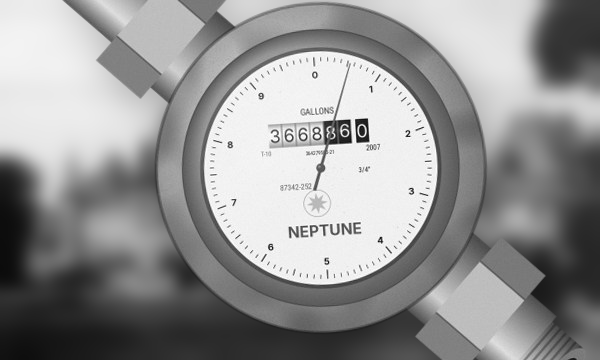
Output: 3668860.5 gal
